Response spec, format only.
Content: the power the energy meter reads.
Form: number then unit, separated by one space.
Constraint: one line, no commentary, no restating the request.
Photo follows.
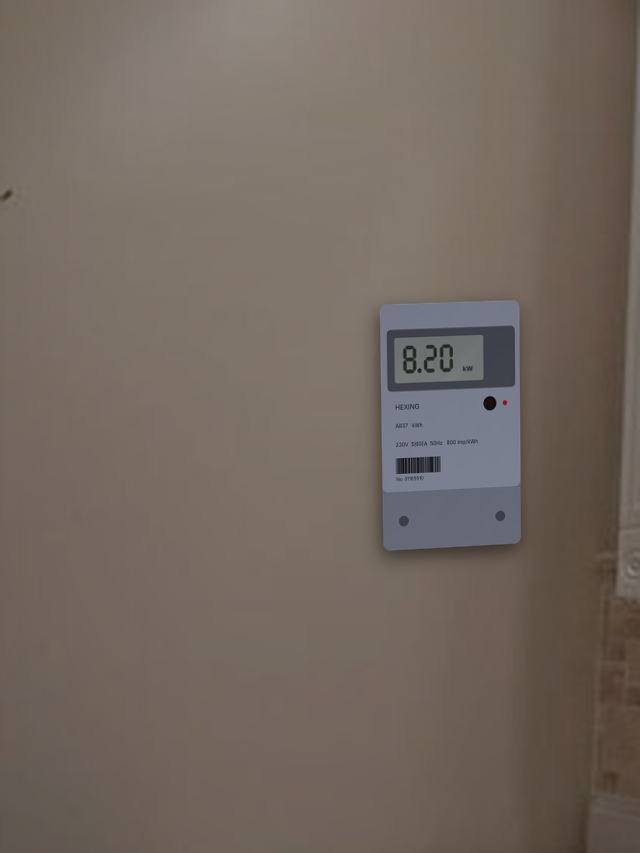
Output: 8.20 kW
